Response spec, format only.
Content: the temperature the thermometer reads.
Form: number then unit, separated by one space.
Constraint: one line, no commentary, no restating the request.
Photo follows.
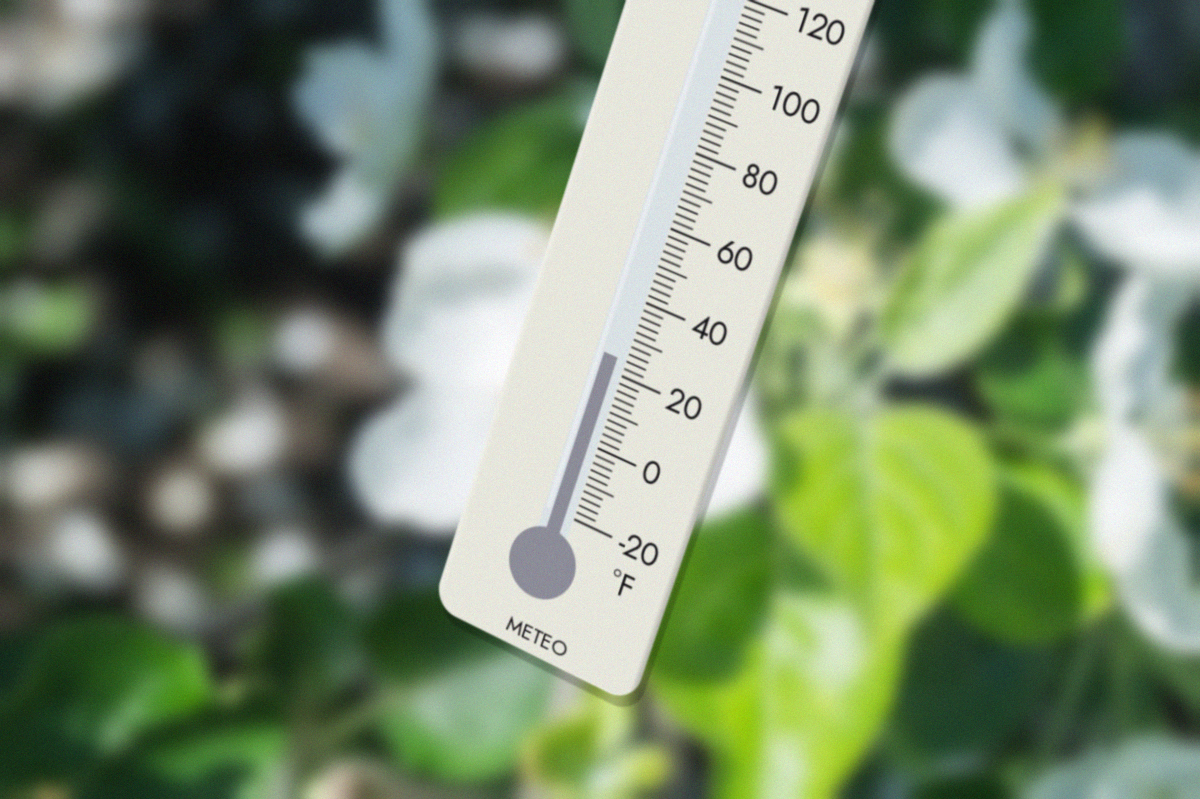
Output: 24 °F
